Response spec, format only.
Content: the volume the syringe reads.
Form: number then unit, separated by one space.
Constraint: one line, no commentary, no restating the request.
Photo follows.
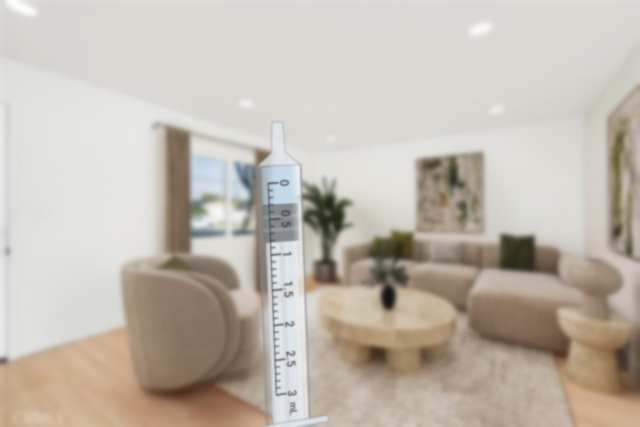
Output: 0.3 mL
